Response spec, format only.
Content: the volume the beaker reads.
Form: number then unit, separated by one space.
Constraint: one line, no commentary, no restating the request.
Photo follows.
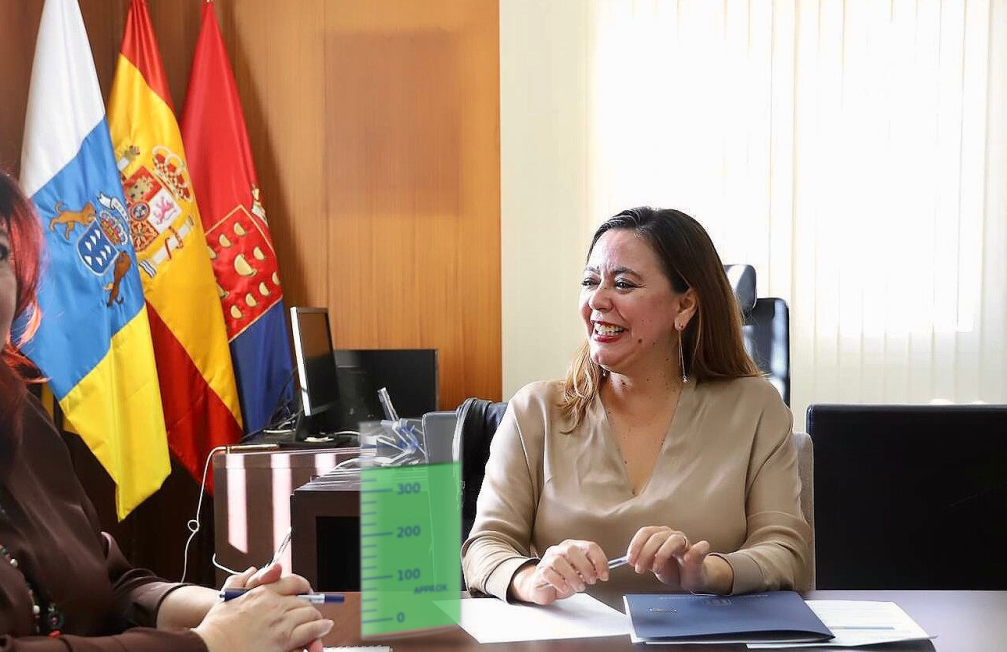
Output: 350 mL
